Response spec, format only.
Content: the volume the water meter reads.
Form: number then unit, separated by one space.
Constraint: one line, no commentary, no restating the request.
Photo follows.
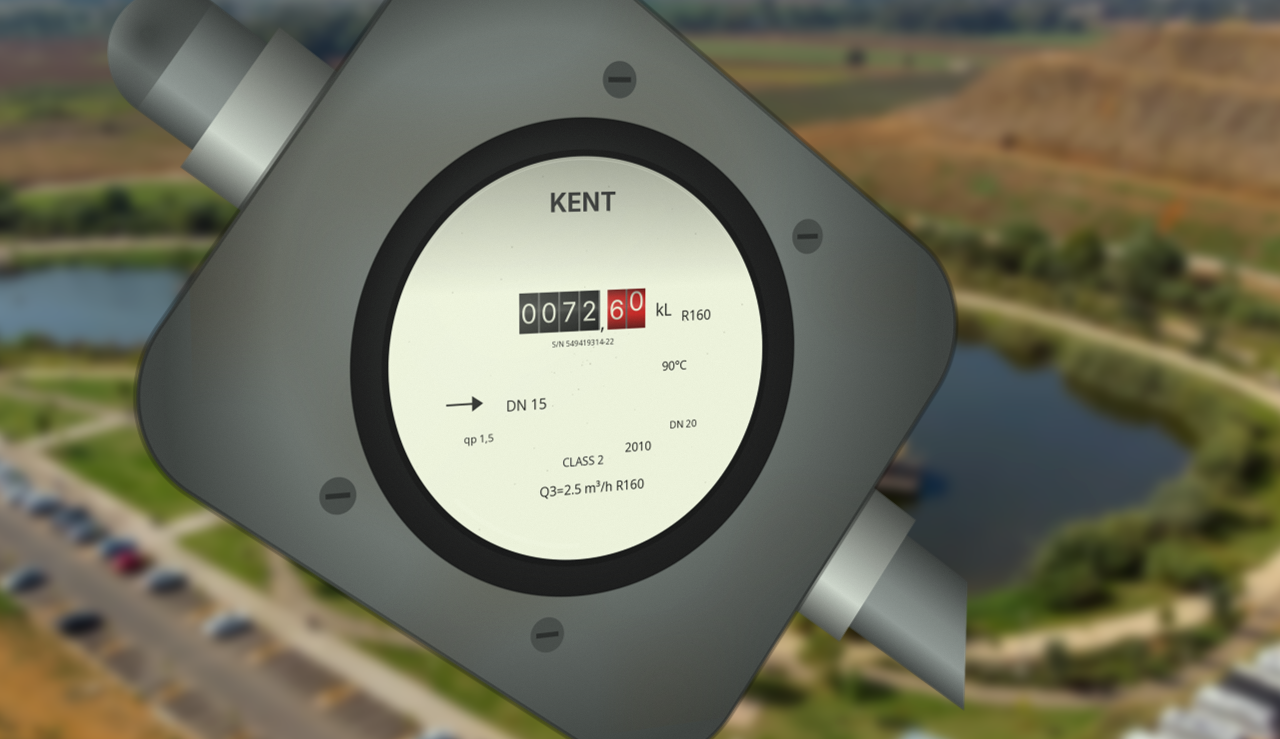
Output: 72.60 kL
